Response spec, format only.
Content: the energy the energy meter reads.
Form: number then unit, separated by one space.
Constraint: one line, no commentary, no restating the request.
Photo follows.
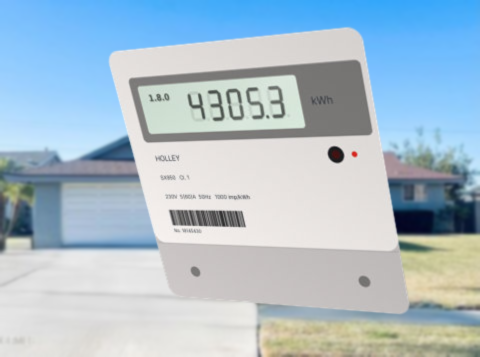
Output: 4305.3 kWh
